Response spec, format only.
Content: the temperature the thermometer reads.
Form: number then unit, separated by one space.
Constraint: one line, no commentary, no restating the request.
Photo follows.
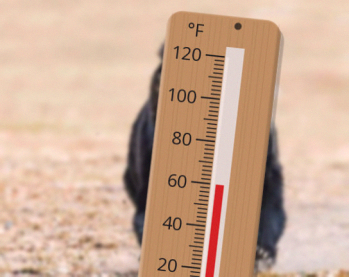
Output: 60 °F
